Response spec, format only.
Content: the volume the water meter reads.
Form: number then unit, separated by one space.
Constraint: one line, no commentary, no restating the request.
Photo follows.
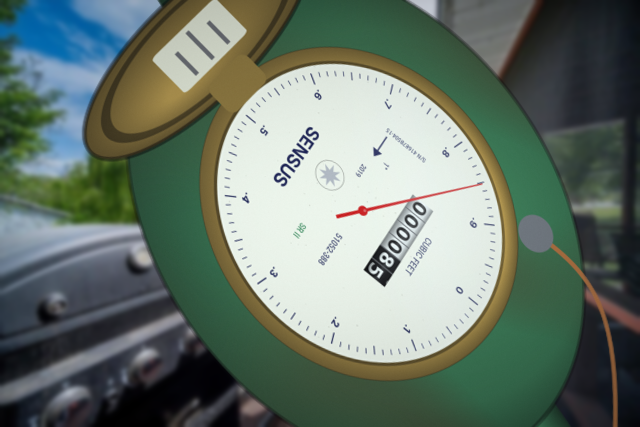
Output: 84.85 ft³
